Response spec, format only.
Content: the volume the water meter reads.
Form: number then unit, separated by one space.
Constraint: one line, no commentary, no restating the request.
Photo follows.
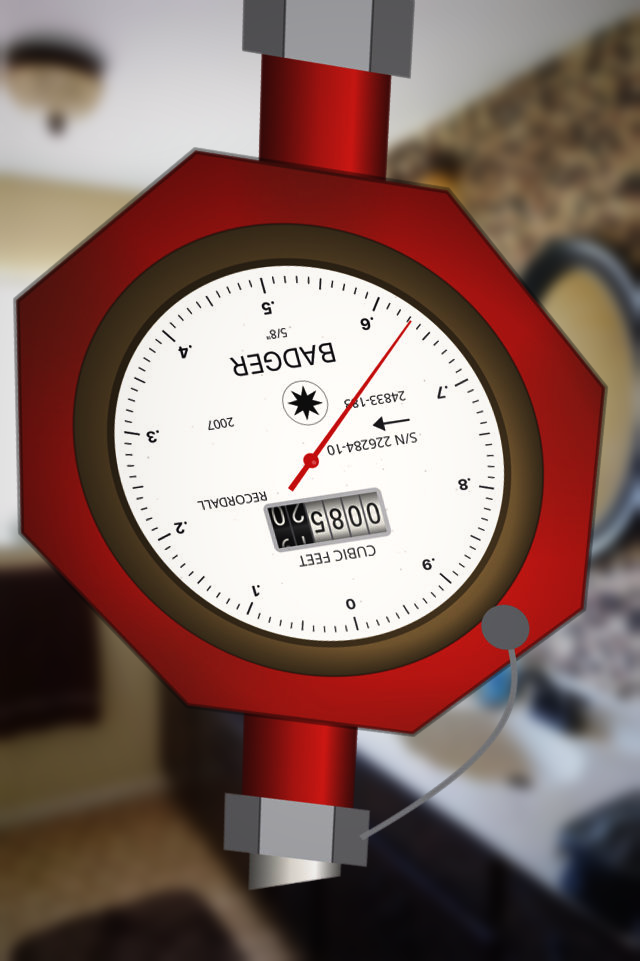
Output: 8519.63 ft³
